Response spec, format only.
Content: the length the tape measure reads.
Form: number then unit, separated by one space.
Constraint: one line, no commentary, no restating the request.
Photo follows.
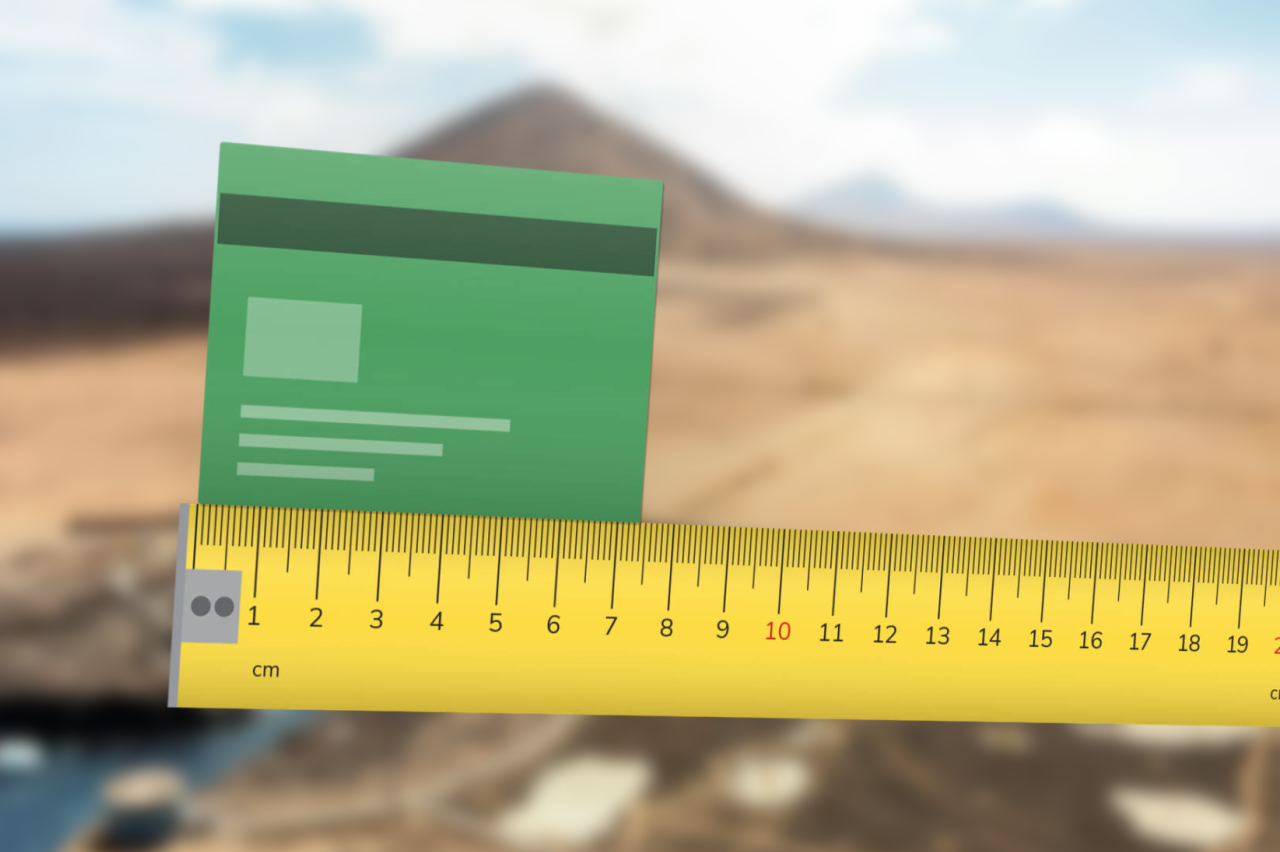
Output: 7.4 cm
